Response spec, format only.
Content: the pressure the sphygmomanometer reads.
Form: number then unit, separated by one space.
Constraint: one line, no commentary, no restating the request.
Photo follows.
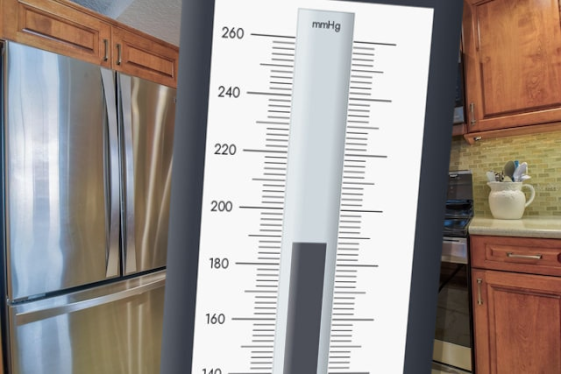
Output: 188 mmHg
